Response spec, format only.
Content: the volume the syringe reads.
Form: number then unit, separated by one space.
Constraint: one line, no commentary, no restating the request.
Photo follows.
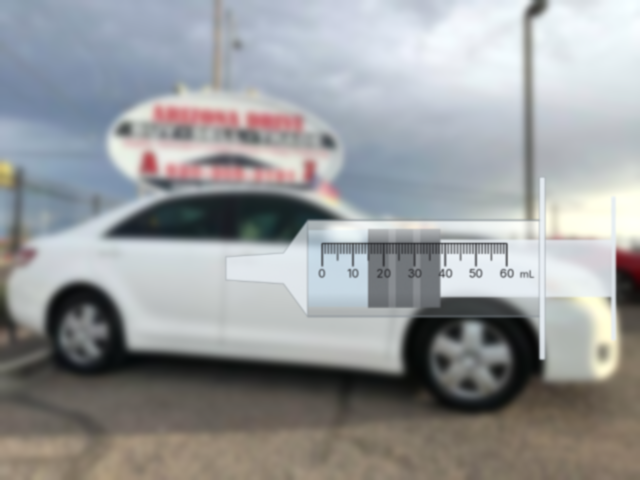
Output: 15 mL
